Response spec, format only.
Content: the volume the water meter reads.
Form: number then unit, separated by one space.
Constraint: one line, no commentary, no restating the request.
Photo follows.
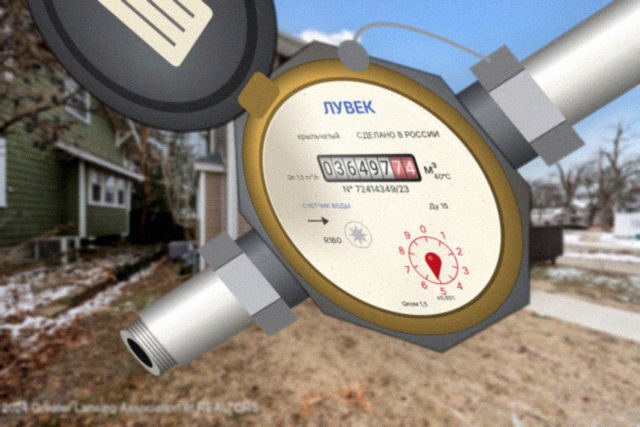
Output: 36497.745 m³
